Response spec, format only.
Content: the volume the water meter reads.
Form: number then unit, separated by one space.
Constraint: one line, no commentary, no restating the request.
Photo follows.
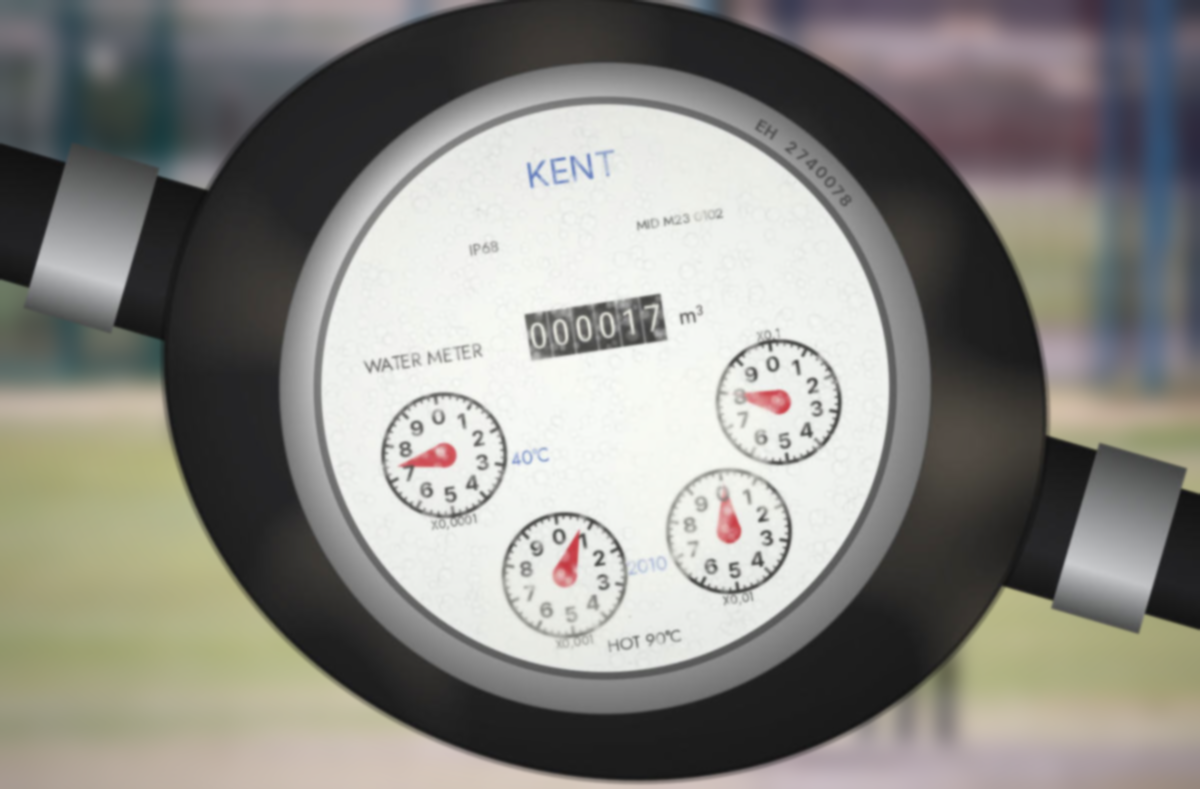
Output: 17.8007 m³
